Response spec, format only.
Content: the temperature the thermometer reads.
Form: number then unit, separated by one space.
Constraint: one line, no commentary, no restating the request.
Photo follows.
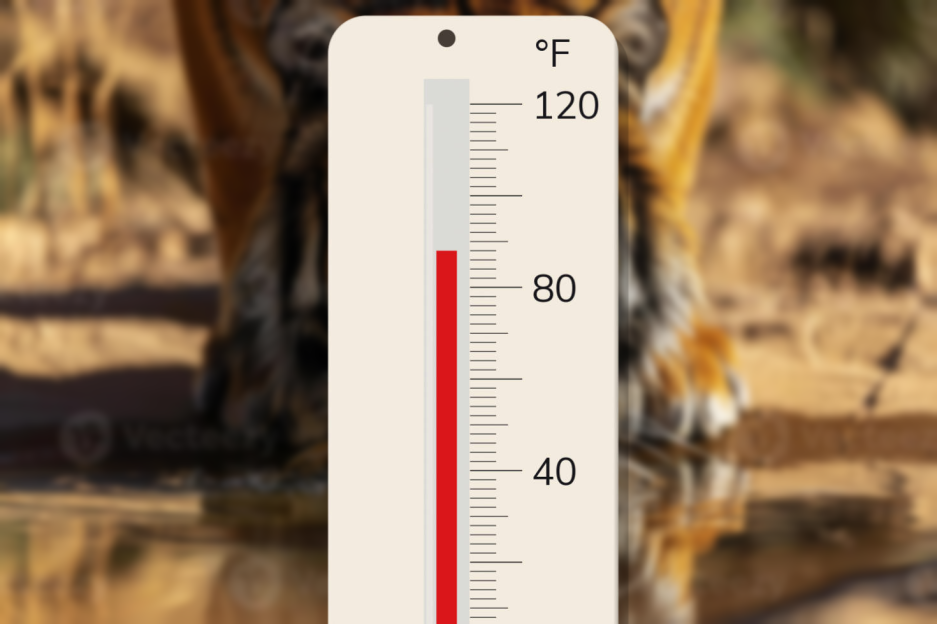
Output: 88 °F
